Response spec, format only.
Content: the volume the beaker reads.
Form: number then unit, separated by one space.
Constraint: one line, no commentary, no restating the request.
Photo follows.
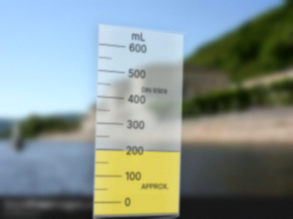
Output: 200 mL
